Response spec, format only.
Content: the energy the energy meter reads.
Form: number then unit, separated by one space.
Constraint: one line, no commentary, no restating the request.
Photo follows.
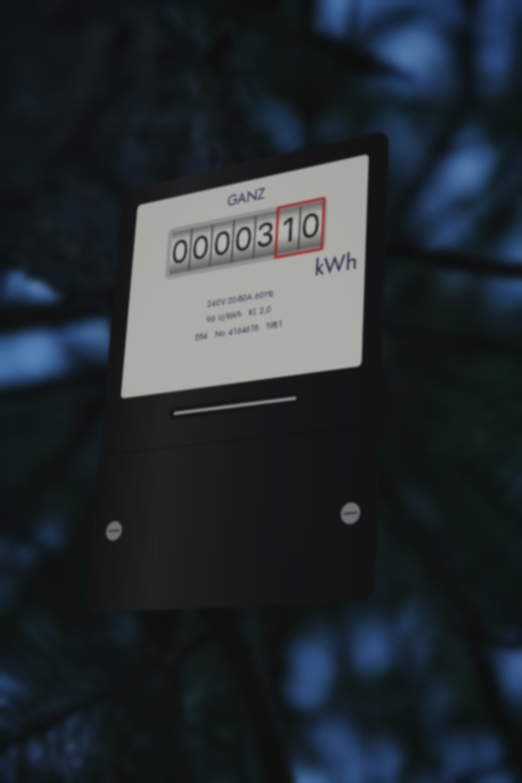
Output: 3.10 kWh
